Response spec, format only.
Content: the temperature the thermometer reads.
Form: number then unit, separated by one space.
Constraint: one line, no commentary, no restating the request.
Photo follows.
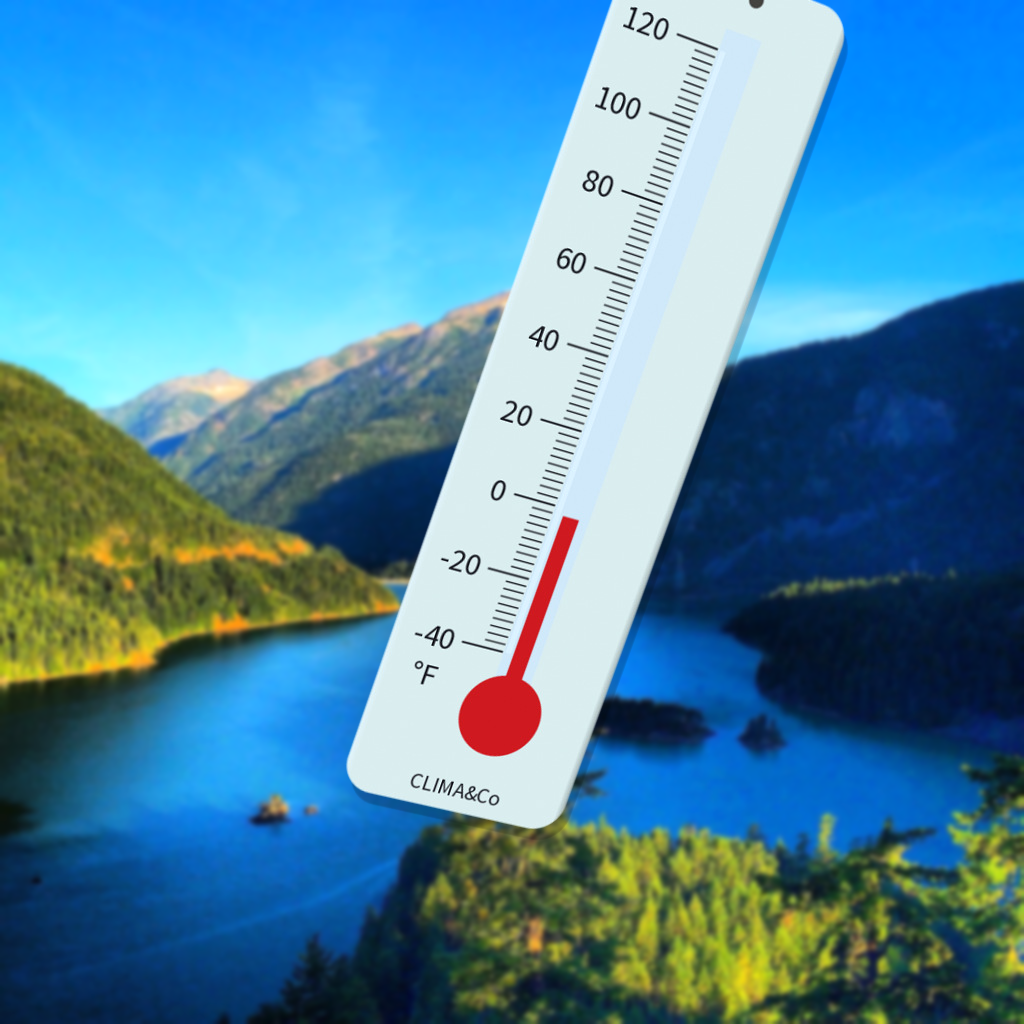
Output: -2 °F
